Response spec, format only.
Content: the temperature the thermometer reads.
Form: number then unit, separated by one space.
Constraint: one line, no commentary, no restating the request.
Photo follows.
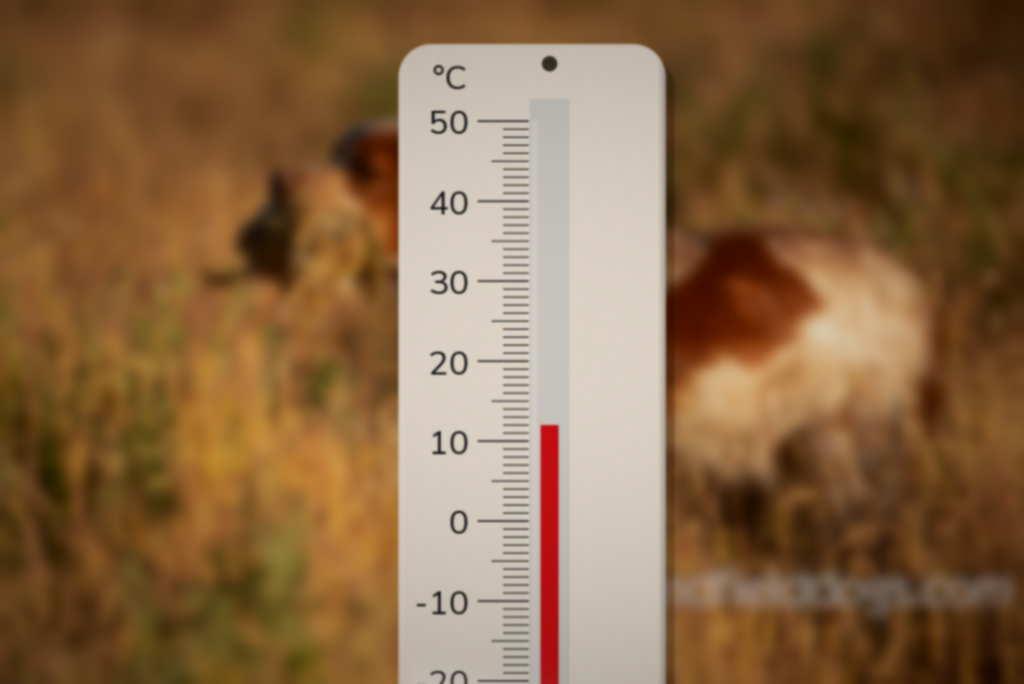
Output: 12 °C
